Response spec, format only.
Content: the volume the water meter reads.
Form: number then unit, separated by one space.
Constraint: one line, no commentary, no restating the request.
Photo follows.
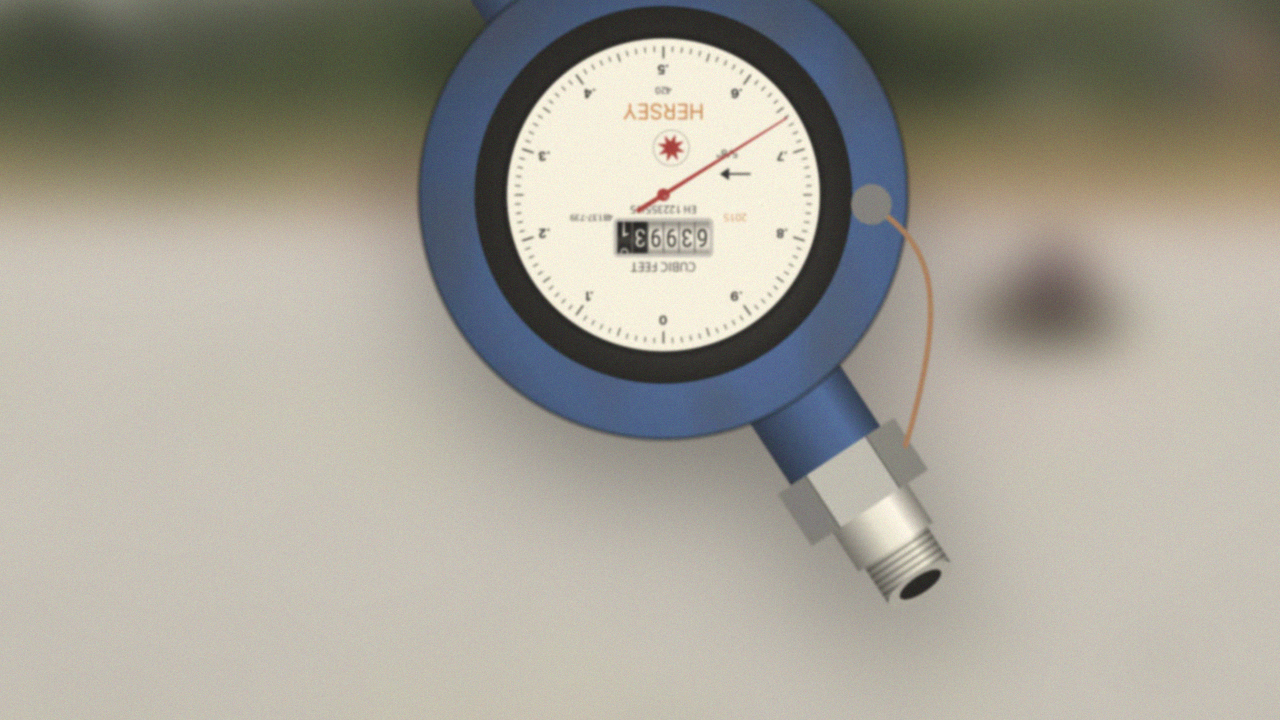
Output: 639930.66 ft³
